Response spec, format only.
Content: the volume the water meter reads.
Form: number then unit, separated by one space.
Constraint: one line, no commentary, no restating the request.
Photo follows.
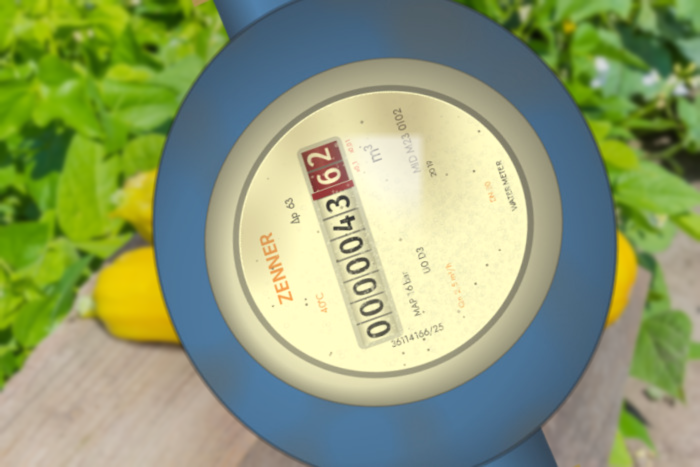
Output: 43.62 m³
